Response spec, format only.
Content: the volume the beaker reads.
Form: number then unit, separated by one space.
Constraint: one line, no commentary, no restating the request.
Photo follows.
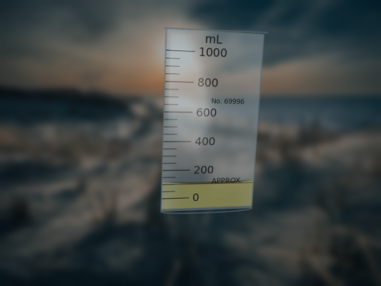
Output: 100 mL
